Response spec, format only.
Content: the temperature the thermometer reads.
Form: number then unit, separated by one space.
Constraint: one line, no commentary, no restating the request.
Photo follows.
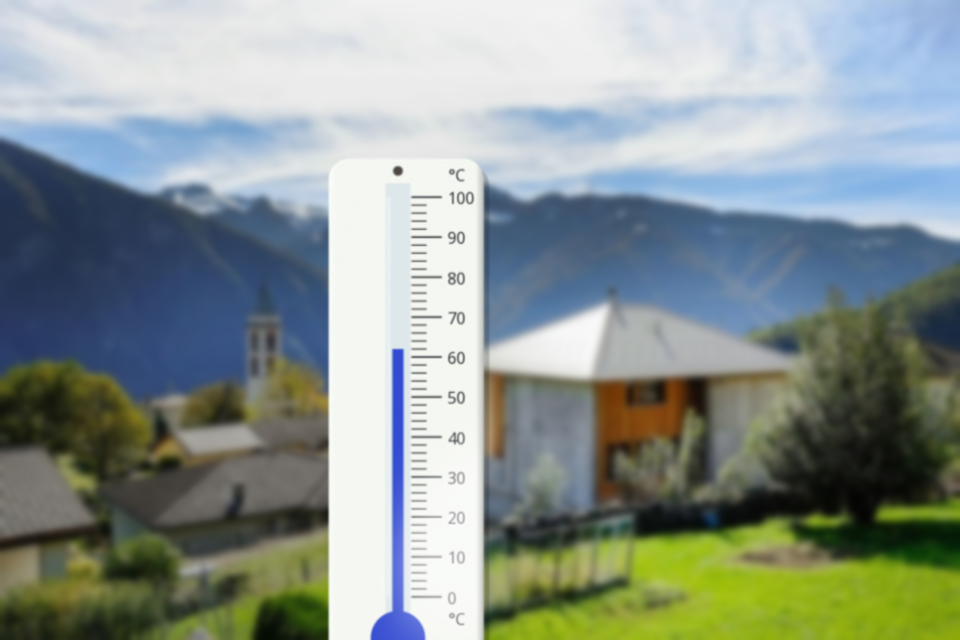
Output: 62 °C
